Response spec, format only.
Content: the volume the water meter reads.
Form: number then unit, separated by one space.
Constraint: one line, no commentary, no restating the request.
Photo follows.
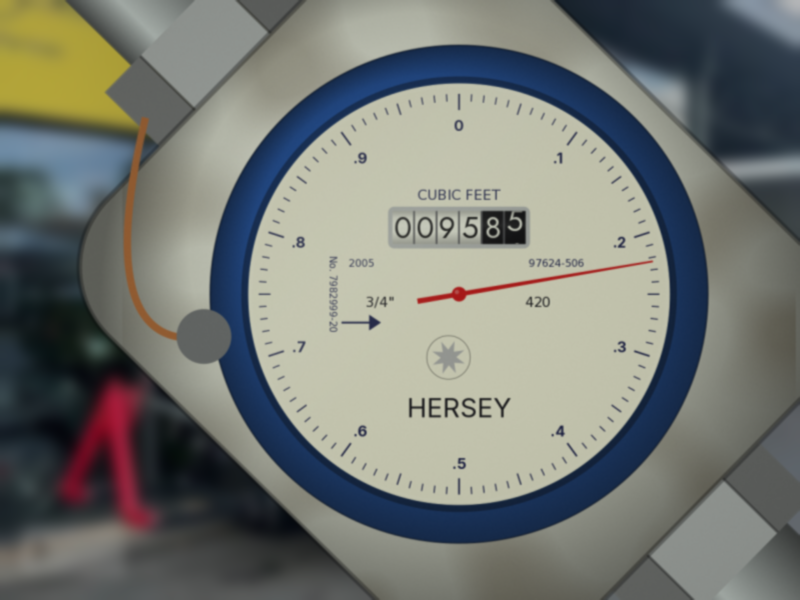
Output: 9585.22 ft³
